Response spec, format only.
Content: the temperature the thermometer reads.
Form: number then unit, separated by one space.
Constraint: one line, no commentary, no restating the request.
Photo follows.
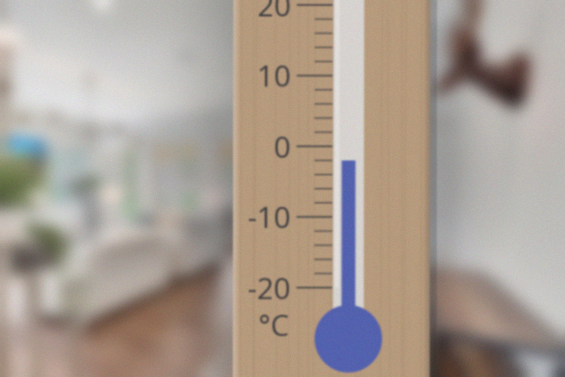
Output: -2 °C
